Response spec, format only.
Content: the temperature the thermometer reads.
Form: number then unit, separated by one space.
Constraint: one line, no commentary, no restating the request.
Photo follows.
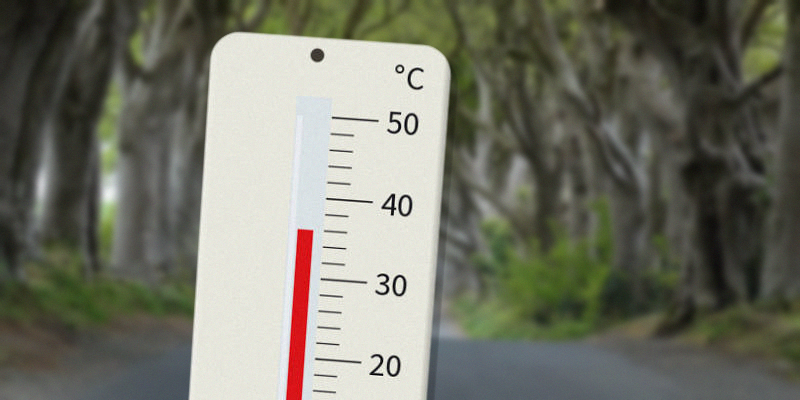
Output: 36 °C
